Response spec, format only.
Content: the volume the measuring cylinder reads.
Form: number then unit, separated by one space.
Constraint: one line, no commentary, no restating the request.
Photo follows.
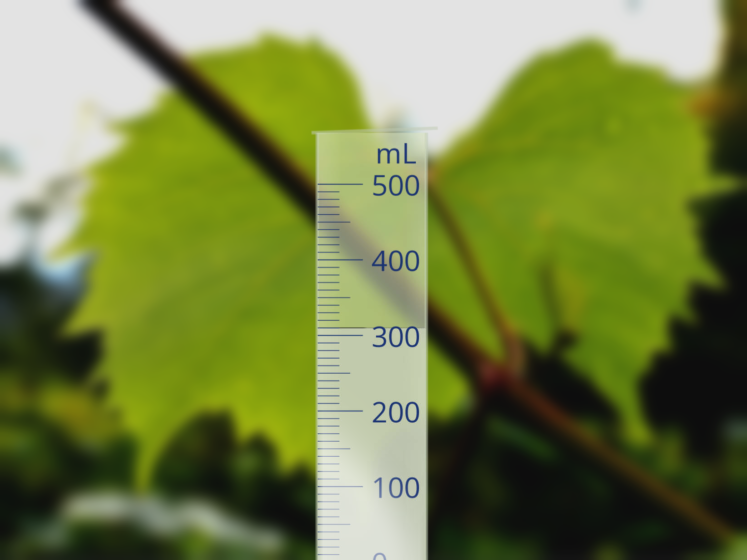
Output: 310 mL
